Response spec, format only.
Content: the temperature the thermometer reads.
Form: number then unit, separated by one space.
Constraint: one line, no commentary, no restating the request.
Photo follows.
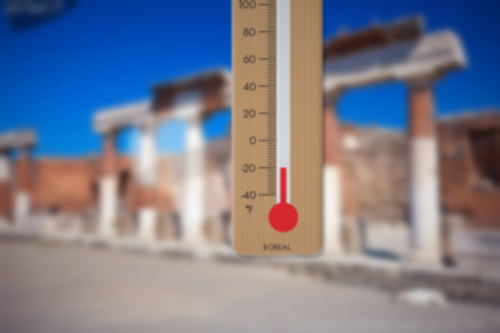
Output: -20 °F
